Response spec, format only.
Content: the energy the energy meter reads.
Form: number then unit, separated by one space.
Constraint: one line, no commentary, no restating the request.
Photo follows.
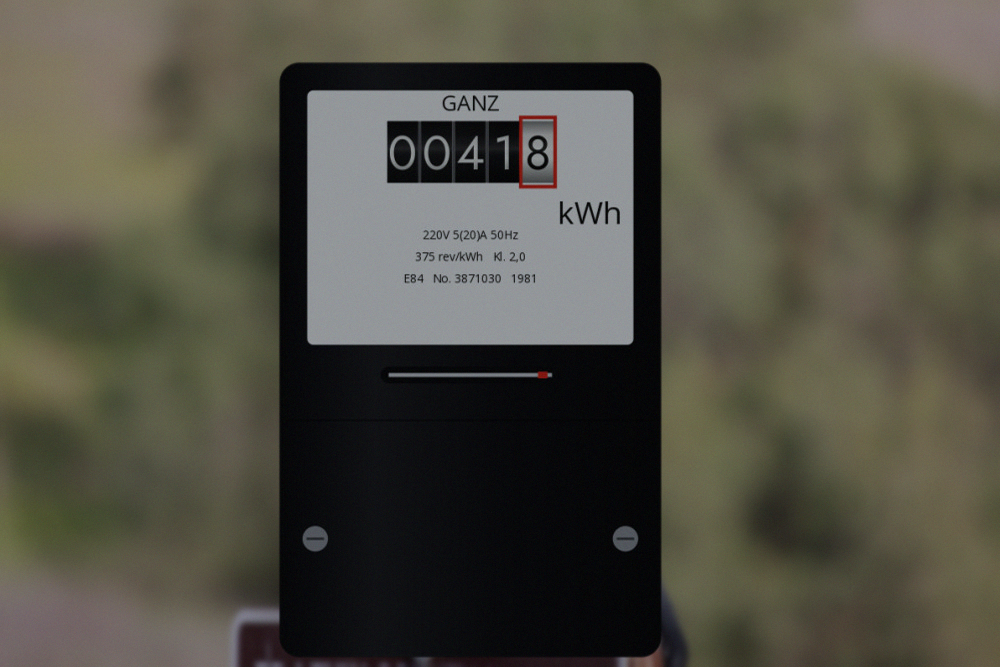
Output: 41.8 kWh
